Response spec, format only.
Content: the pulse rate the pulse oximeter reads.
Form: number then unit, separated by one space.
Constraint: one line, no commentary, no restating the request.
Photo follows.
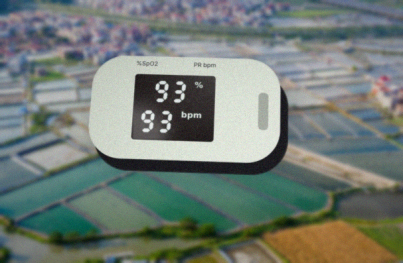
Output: 93 bpm
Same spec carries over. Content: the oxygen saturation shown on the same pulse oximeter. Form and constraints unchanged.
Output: 93 %
